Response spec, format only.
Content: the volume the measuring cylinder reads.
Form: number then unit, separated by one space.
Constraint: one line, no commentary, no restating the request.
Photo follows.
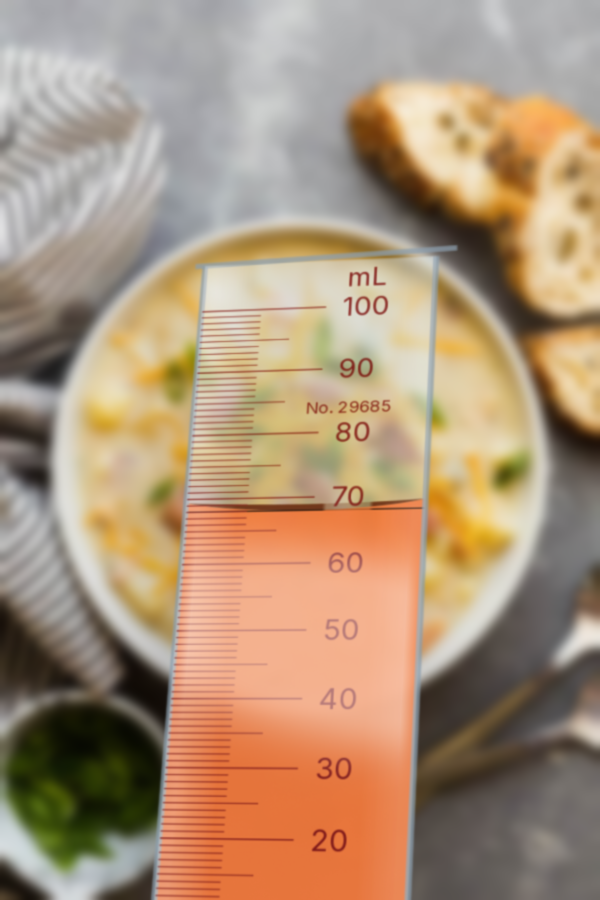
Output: 68 mL
